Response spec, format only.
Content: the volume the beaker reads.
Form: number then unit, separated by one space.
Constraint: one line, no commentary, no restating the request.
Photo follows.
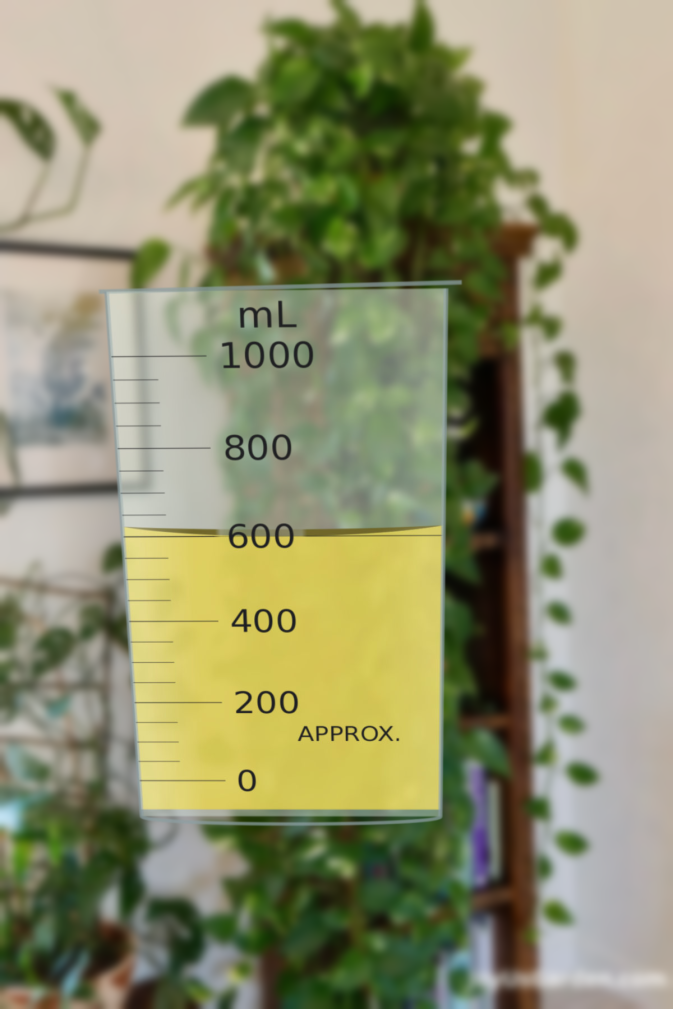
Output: 600 mL
